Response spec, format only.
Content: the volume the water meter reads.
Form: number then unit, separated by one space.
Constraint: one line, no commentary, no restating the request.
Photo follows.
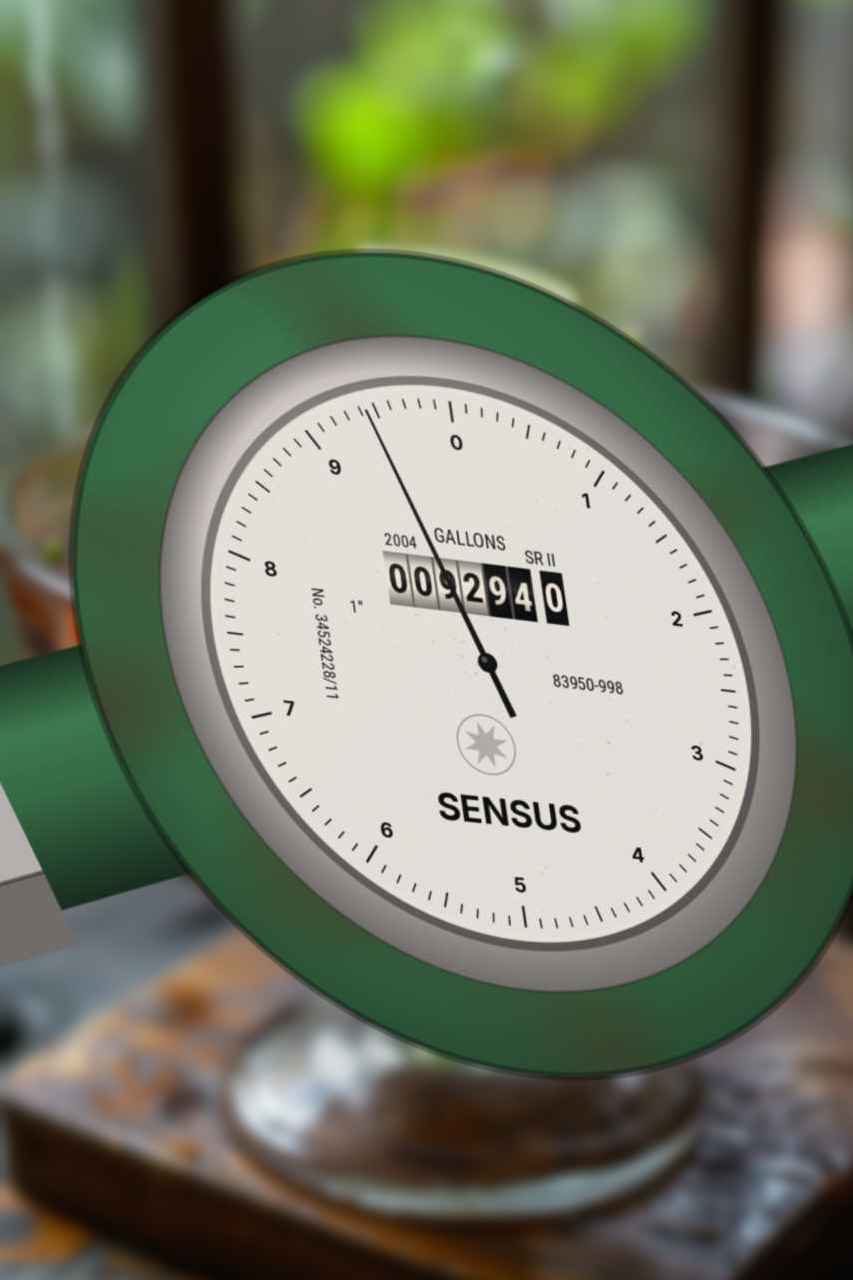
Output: 92939.4 gal
